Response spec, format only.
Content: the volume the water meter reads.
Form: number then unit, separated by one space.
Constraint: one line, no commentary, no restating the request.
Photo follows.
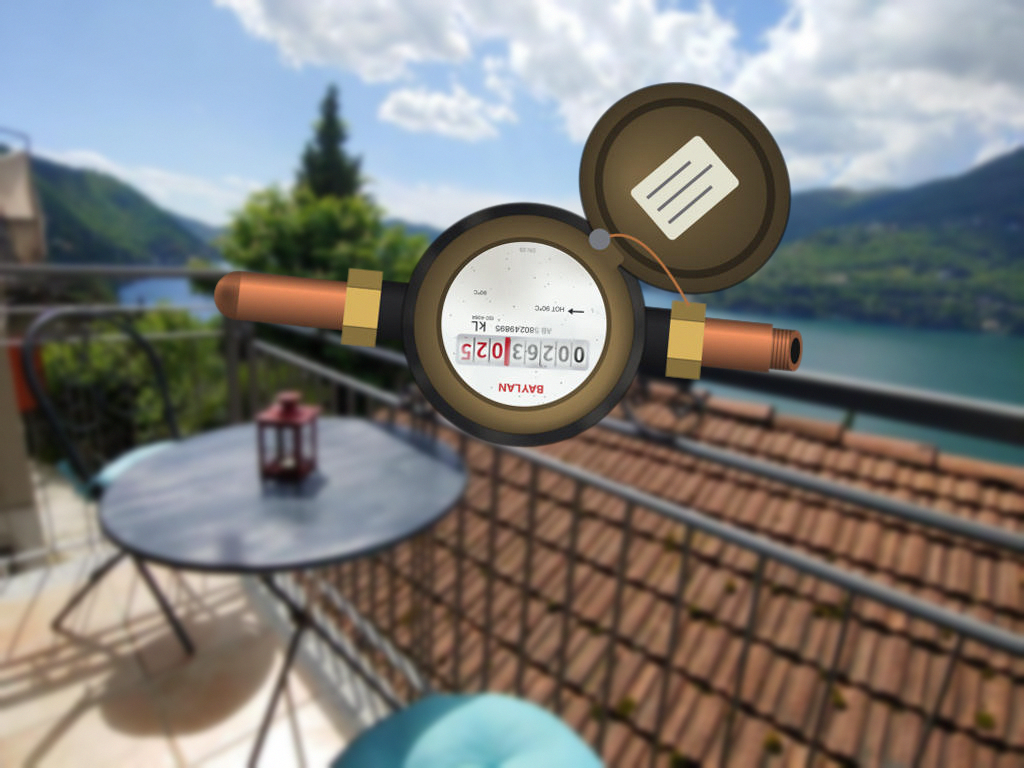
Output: 263.025 kL
